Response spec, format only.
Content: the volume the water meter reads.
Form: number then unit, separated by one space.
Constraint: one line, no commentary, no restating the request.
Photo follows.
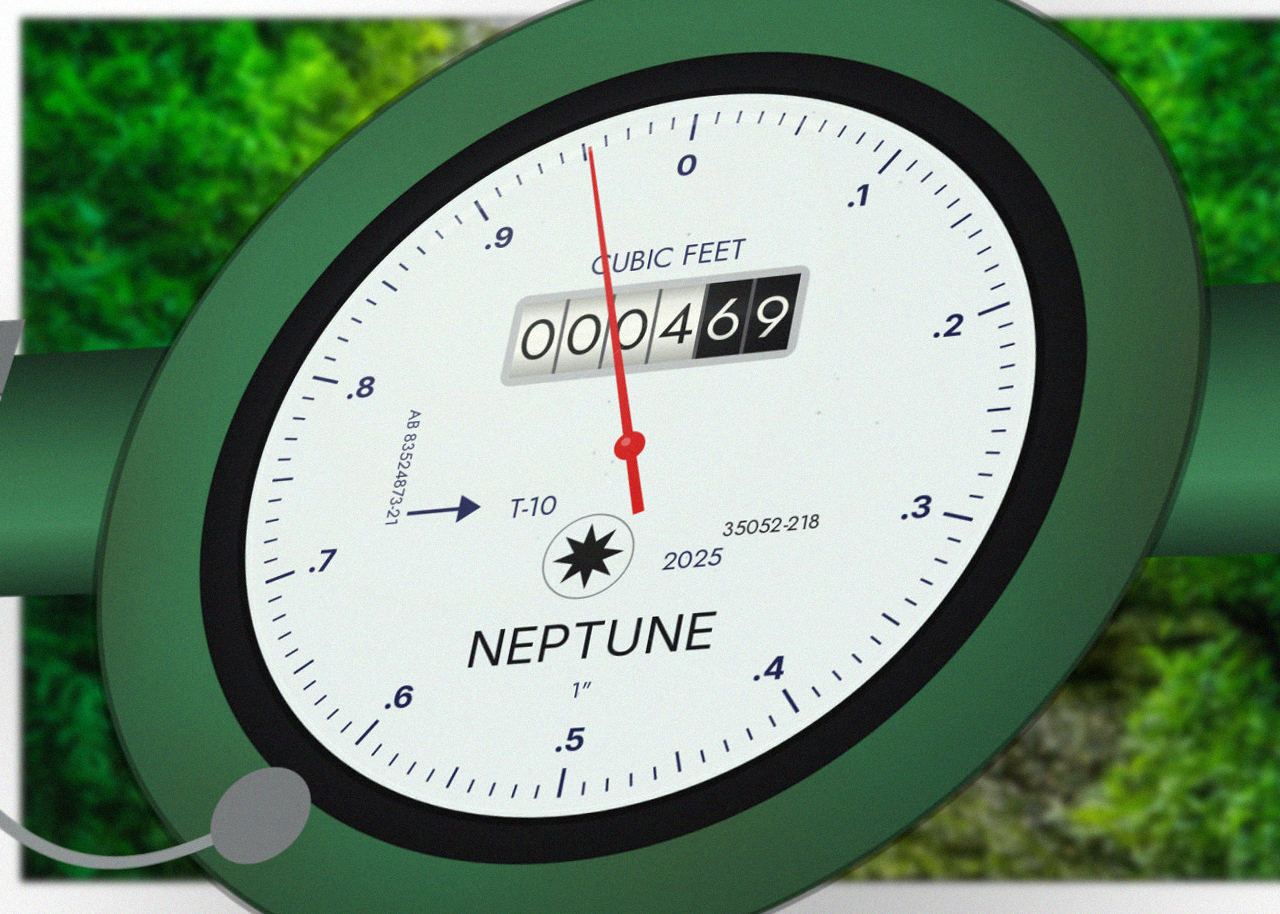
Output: 468.95 ft³
